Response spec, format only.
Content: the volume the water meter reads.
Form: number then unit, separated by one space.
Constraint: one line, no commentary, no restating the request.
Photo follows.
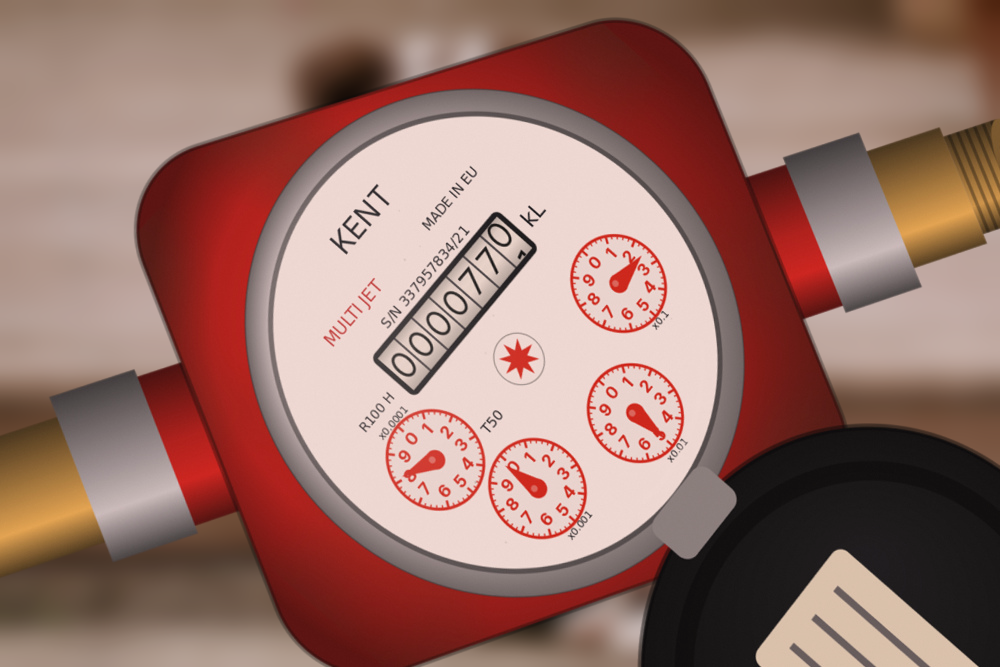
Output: 770.2498 kL
